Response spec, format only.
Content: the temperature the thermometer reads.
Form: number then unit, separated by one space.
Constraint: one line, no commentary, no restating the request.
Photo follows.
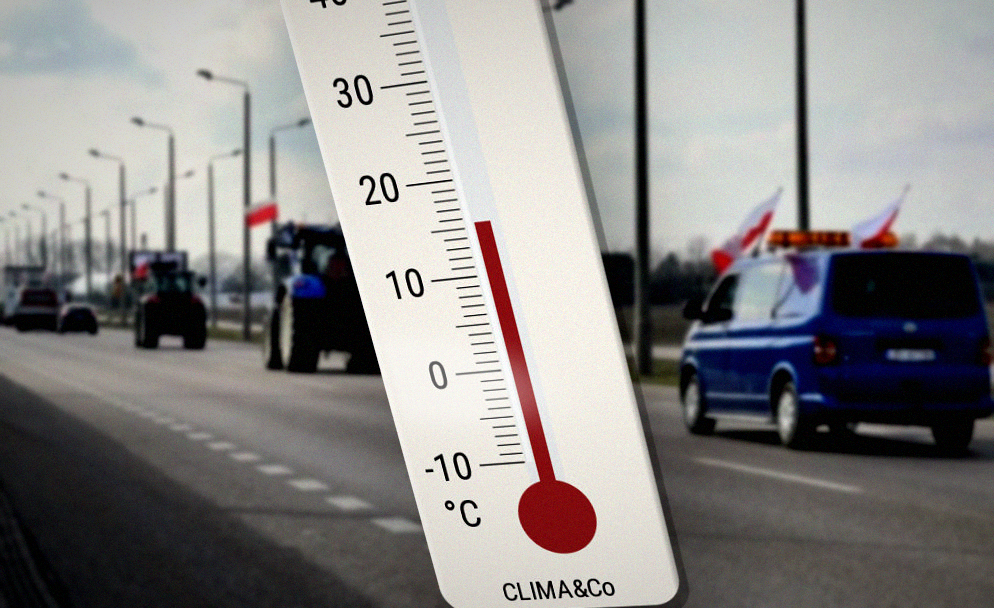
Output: 15.5 °C
